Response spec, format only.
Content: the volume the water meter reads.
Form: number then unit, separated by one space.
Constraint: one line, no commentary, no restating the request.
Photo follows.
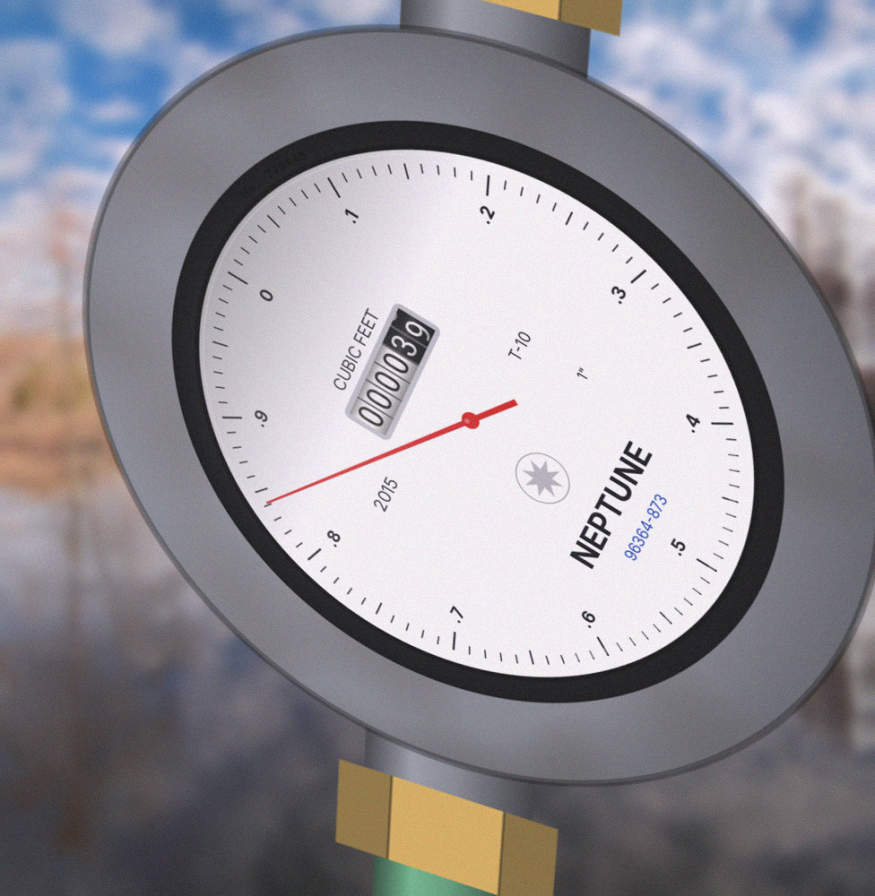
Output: 38.84 ft³
